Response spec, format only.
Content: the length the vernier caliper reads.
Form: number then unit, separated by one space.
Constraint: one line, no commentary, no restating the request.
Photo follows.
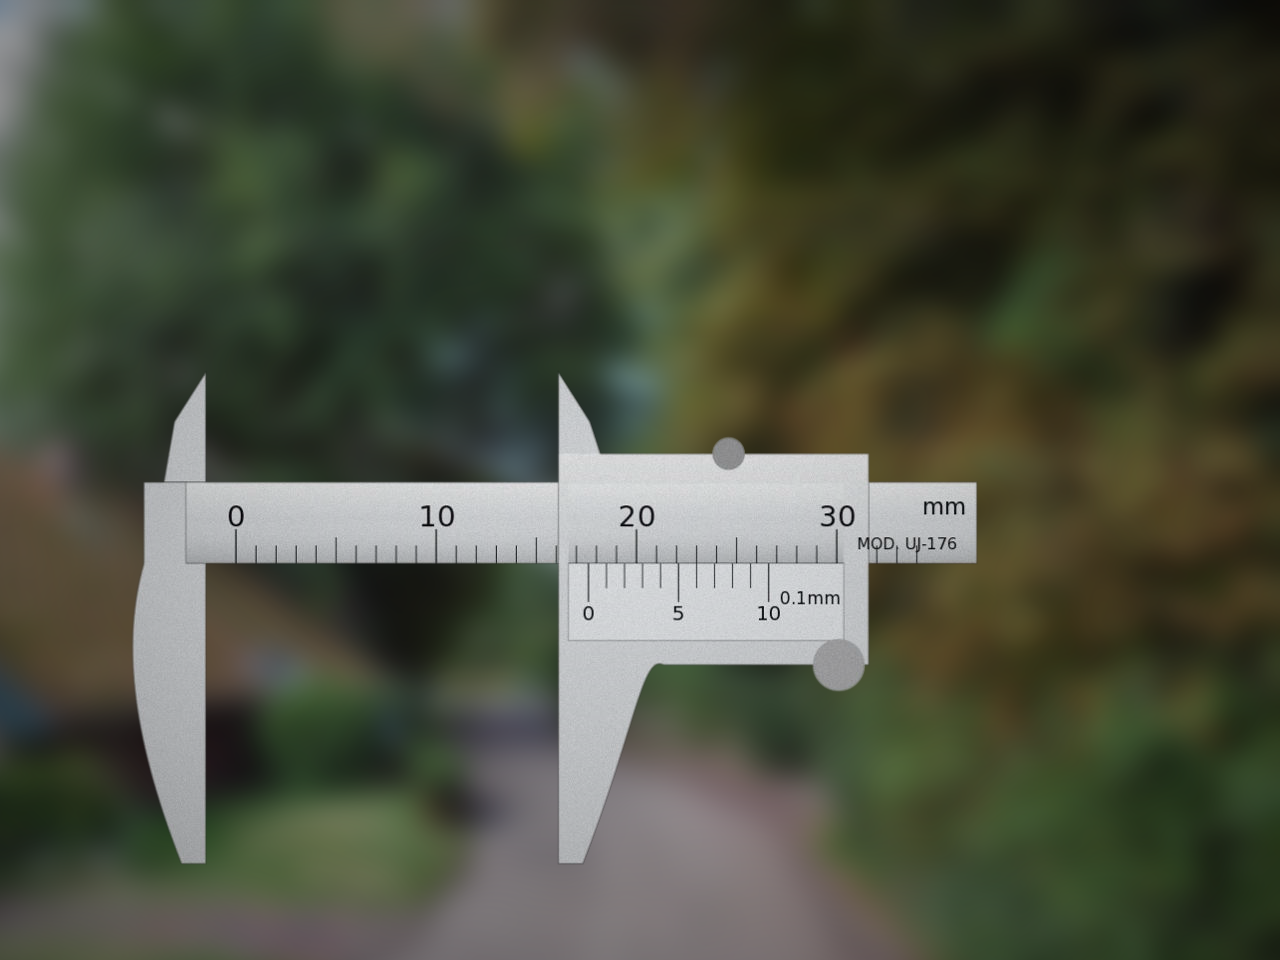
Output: 17.6 mm
